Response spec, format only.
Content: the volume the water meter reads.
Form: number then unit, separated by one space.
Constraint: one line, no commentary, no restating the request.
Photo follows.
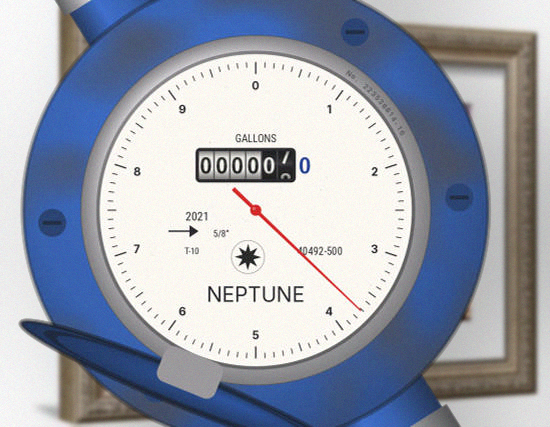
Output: 73.7 gal
